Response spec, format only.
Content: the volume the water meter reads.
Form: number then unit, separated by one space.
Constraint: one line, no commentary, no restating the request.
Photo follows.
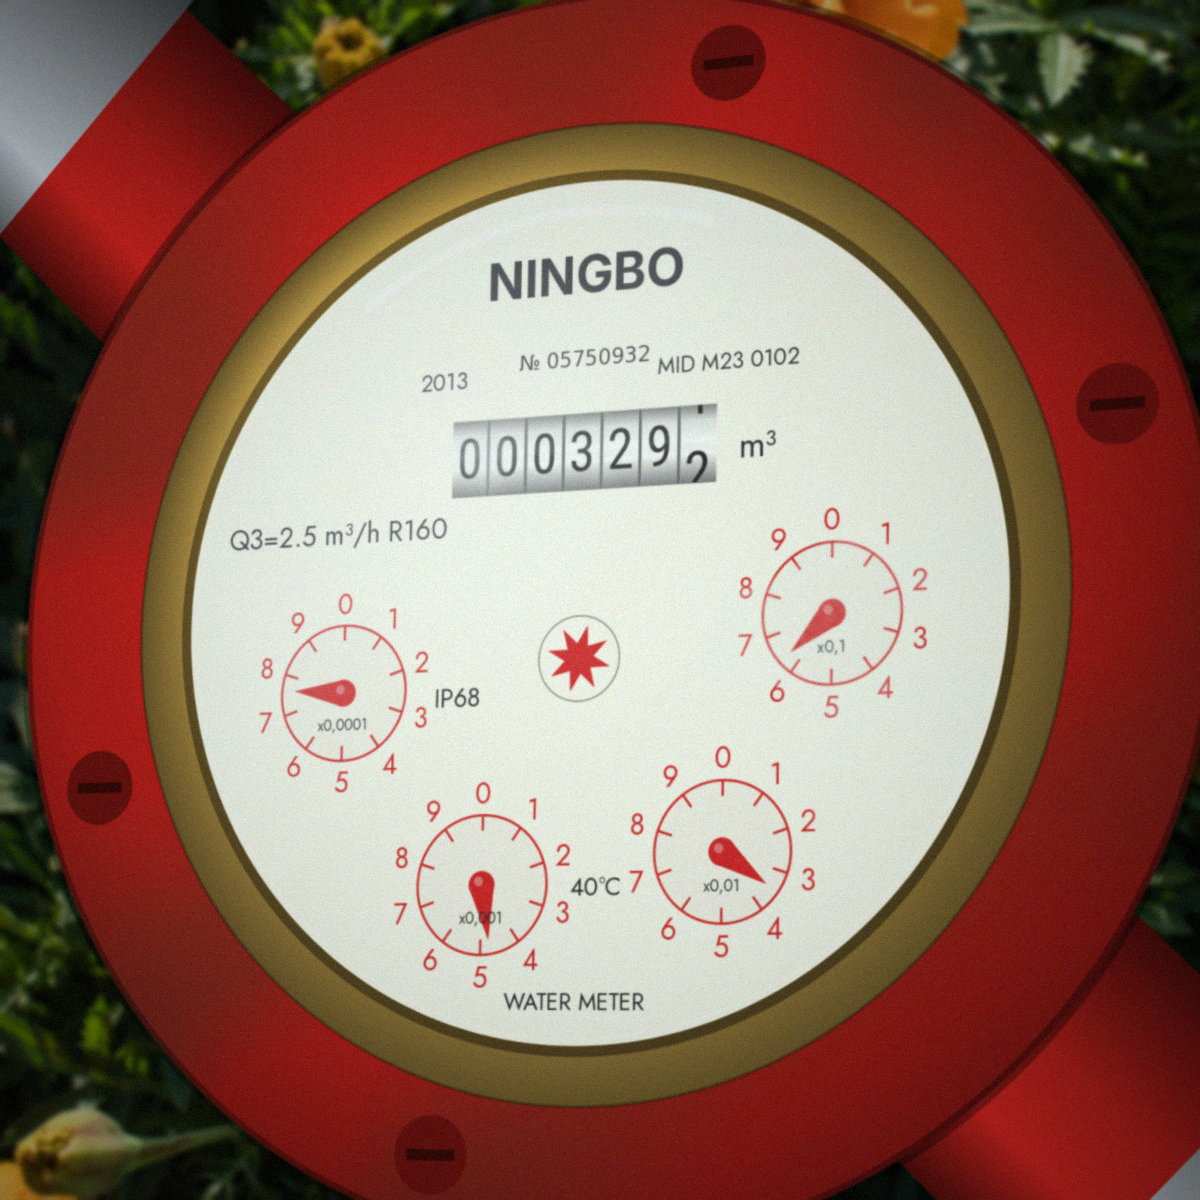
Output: 3291.6347 m³
